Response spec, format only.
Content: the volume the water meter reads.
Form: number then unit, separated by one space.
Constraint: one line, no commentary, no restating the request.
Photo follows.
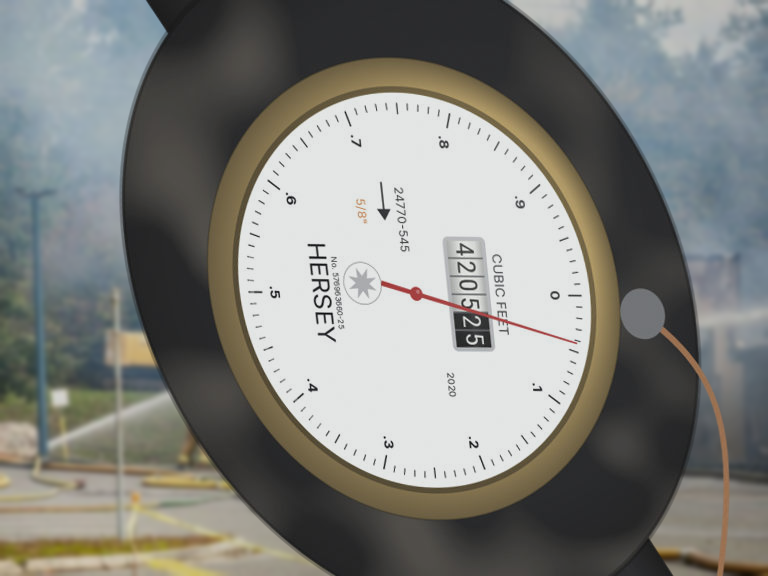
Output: 420525.04 ft³
